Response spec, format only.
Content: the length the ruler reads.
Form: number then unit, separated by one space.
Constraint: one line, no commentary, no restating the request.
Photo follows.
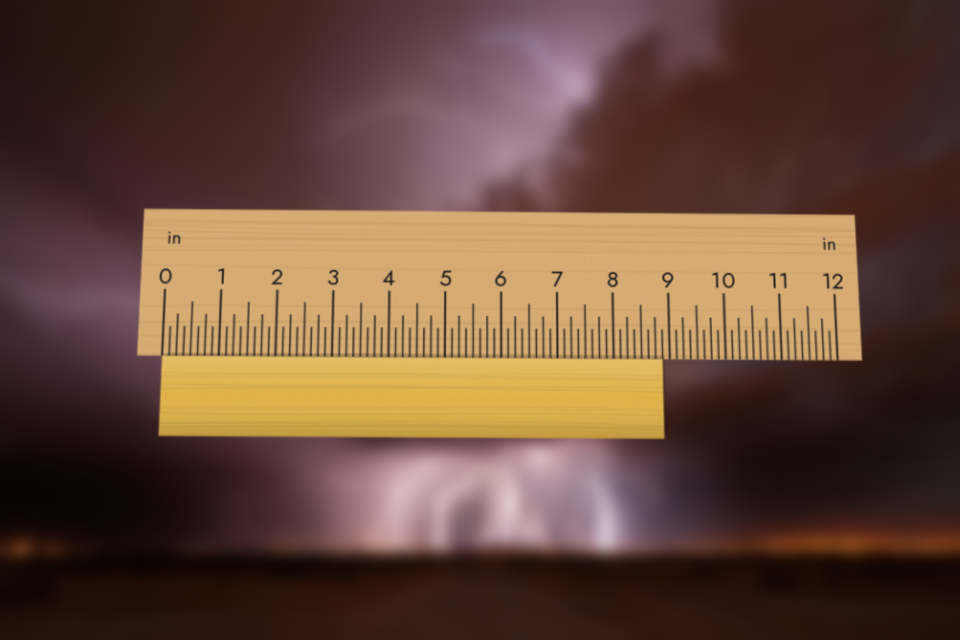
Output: 8.875 in
